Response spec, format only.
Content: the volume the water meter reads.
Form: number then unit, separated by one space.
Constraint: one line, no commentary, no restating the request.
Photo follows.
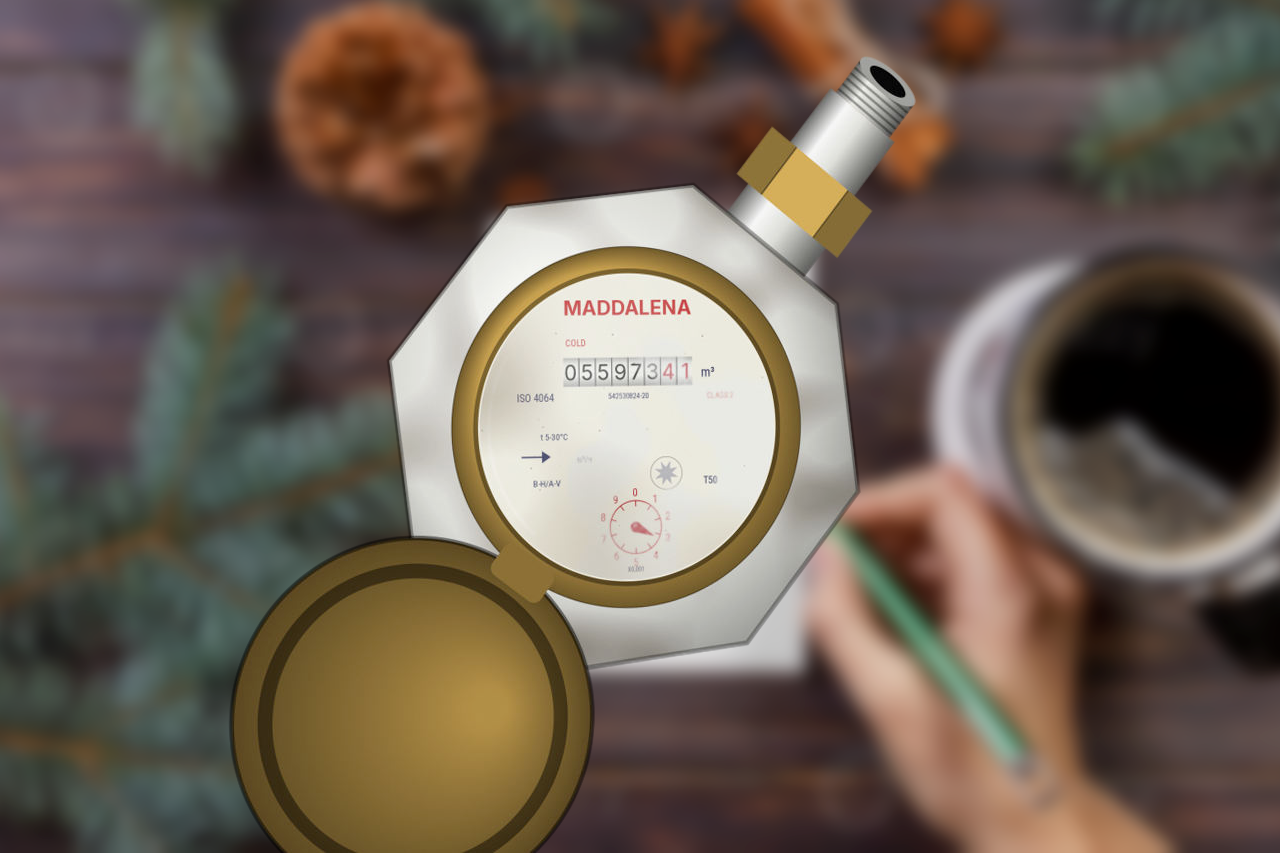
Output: 55973.413 m³
